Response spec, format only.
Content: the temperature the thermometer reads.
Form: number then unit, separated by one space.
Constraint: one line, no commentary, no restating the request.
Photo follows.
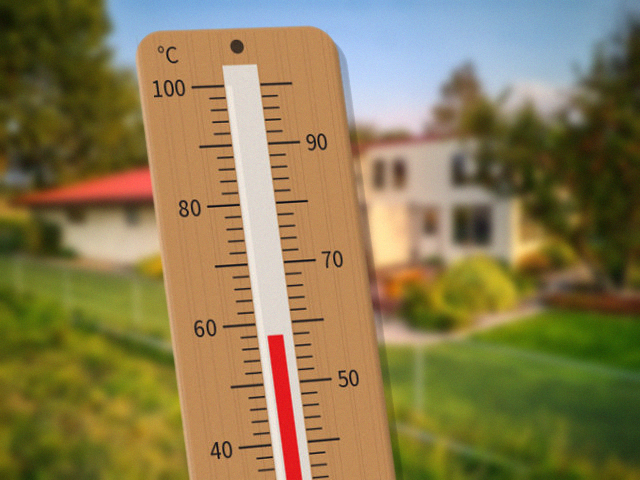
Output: 58 °C
